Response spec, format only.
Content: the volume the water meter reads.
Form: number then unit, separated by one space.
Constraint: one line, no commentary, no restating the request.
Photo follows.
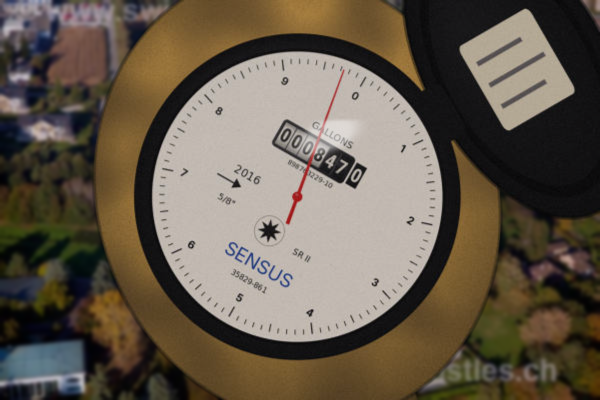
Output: 8469.7 gal
